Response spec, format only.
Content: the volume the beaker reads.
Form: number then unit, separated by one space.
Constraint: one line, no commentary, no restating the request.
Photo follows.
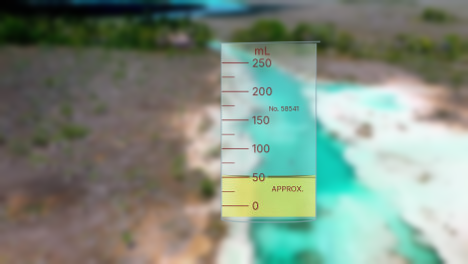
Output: 50 mL
